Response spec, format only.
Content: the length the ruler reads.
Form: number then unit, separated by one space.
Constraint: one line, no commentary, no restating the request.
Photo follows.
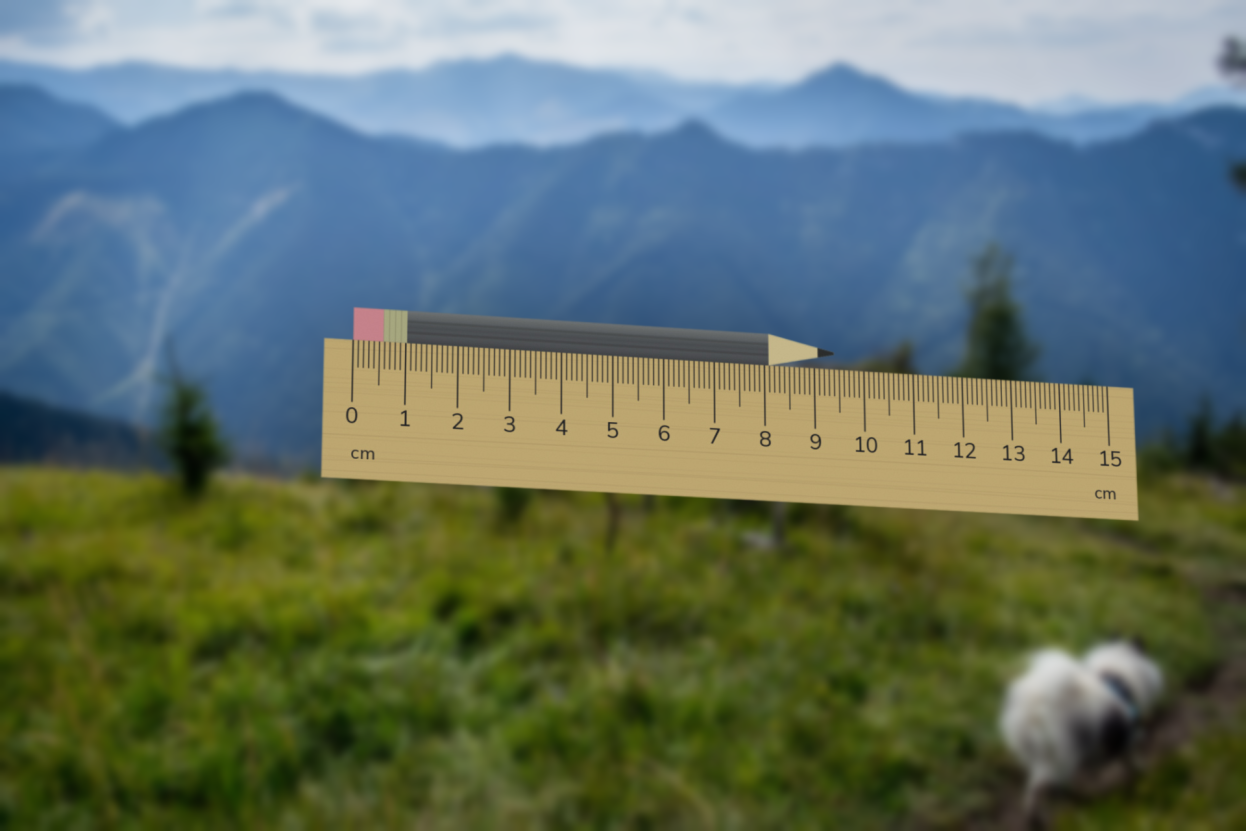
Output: 9.4 cm
